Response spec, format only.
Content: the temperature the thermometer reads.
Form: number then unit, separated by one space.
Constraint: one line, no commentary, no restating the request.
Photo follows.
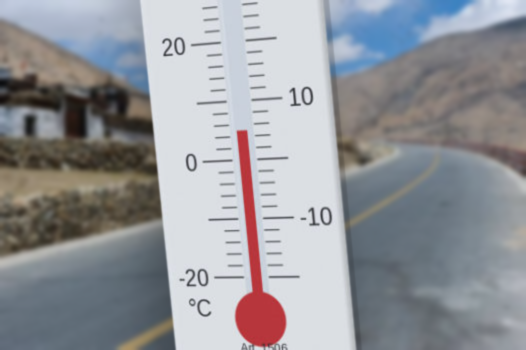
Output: 5 °C
